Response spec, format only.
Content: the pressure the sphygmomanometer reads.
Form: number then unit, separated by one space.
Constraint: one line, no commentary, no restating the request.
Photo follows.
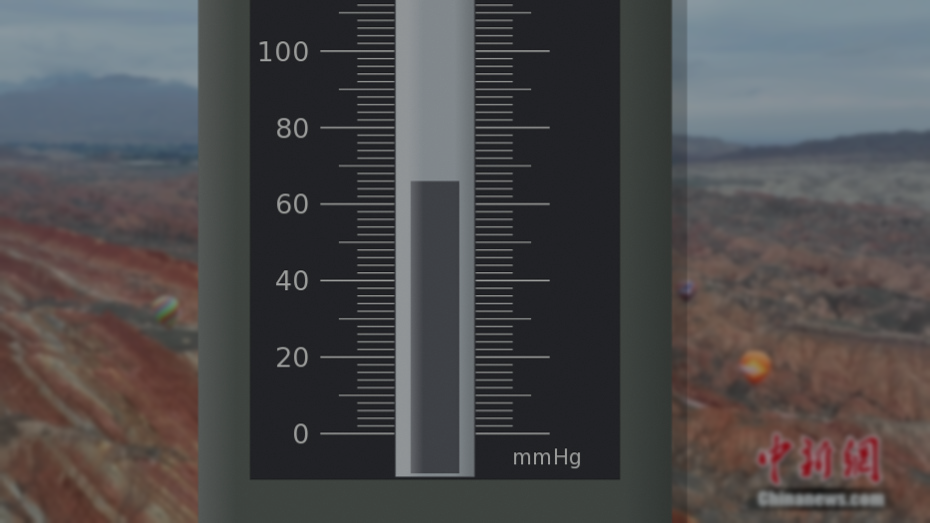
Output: 66 mmHg
